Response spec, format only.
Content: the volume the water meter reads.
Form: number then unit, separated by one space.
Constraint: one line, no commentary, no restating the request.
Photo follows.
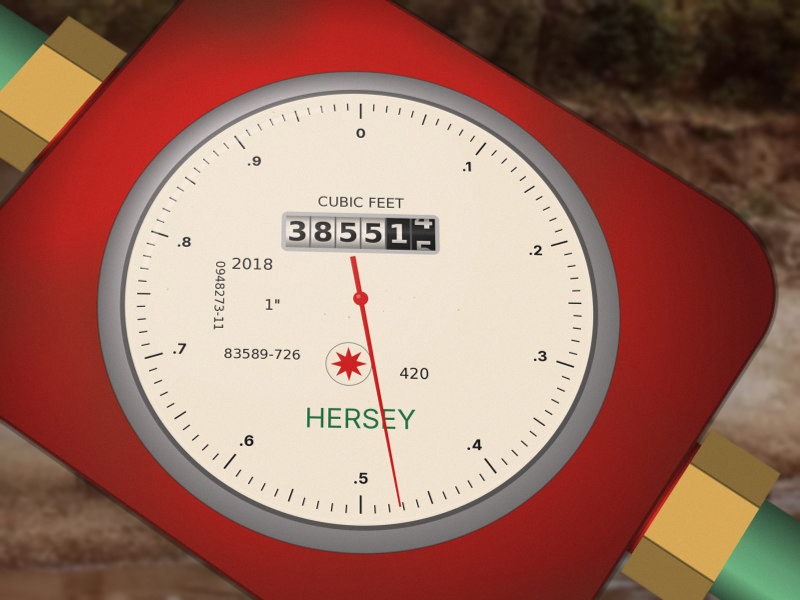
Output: 385514.47 ft³
